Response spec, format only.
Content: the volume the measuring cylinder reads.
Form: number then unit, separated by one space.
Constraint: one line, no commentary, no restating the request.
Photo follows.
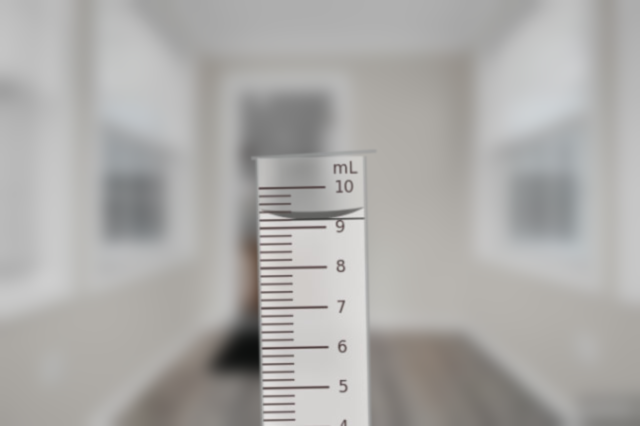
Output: 9.2 mL
